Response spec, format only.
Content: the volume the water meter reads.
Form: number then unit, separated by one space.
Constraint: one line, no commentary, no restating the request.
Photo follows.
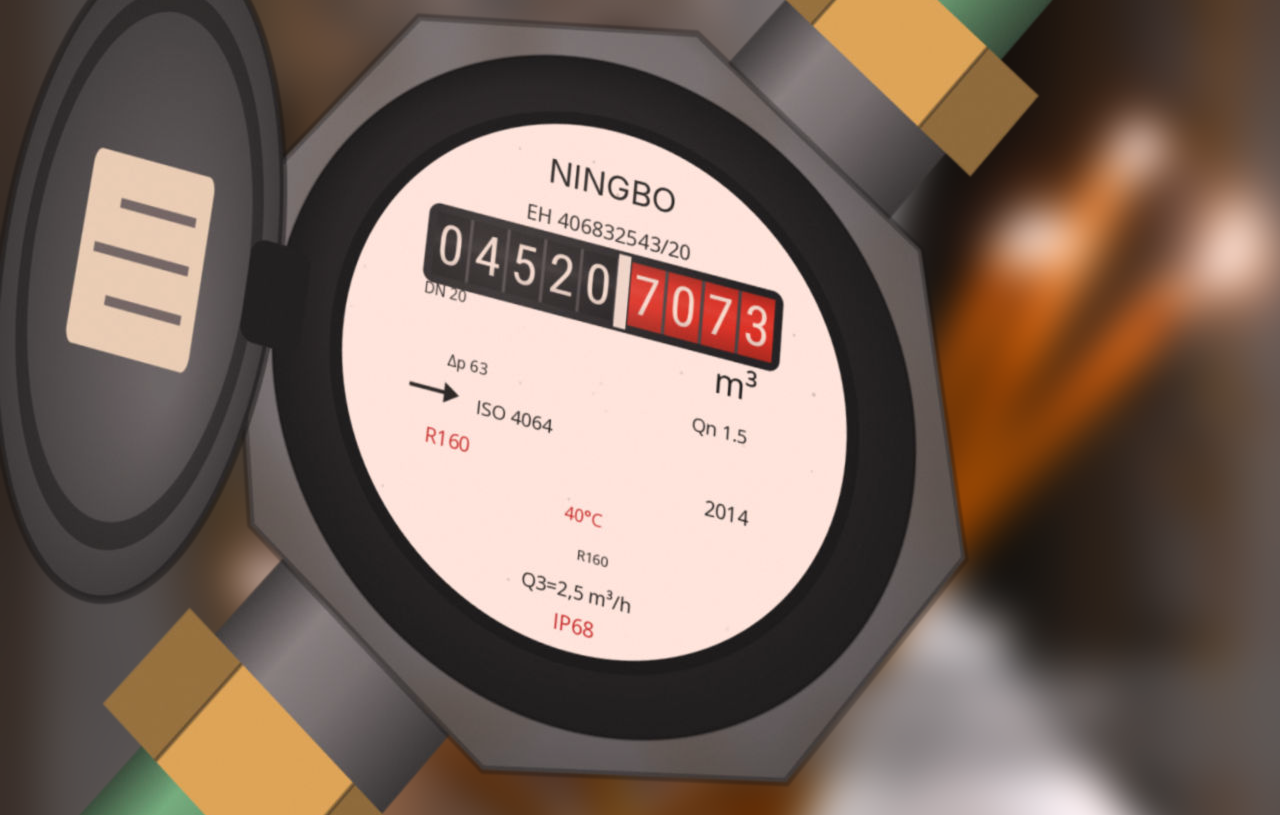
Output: 4520.7073 m³
